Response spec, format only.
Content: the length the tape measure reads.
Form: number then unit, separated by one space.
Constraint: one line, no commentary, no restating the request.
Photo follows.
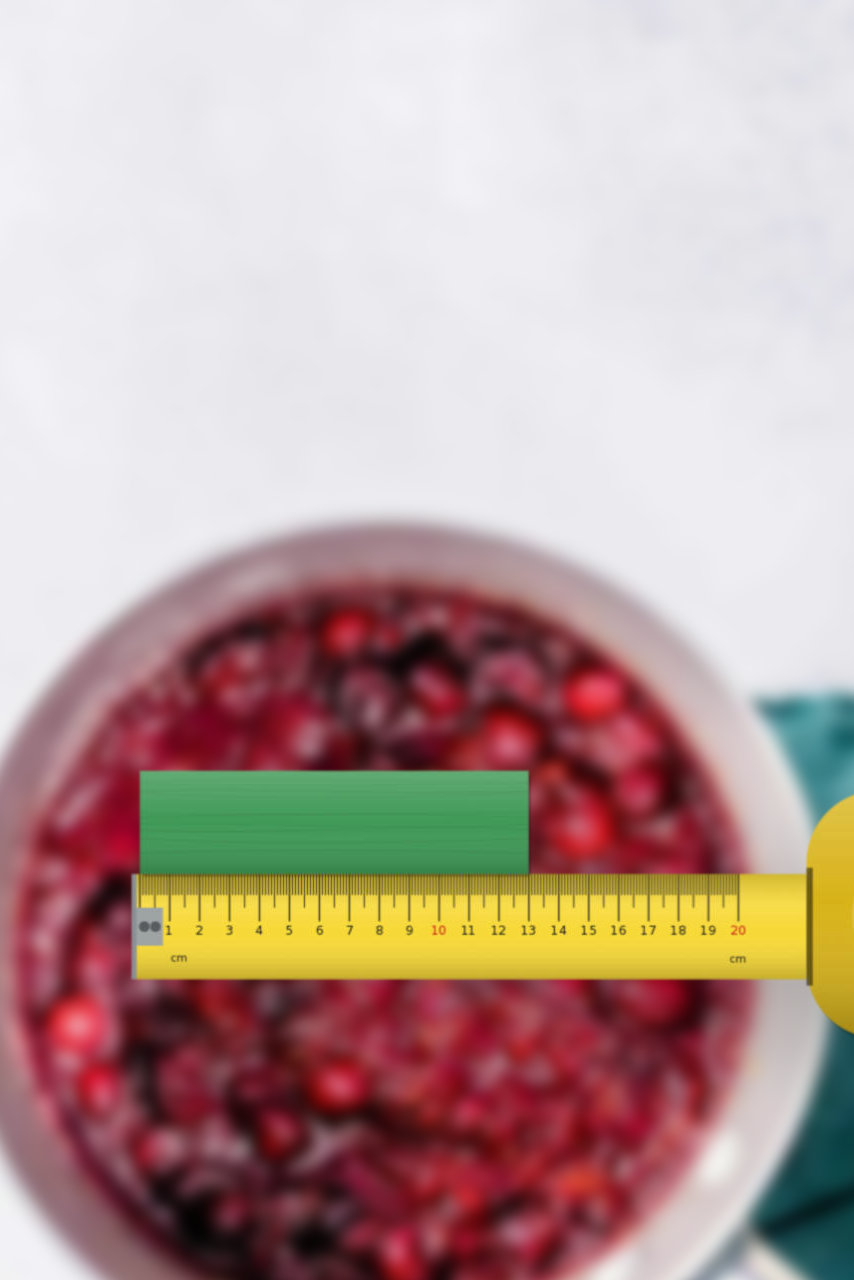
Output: 13 cm
